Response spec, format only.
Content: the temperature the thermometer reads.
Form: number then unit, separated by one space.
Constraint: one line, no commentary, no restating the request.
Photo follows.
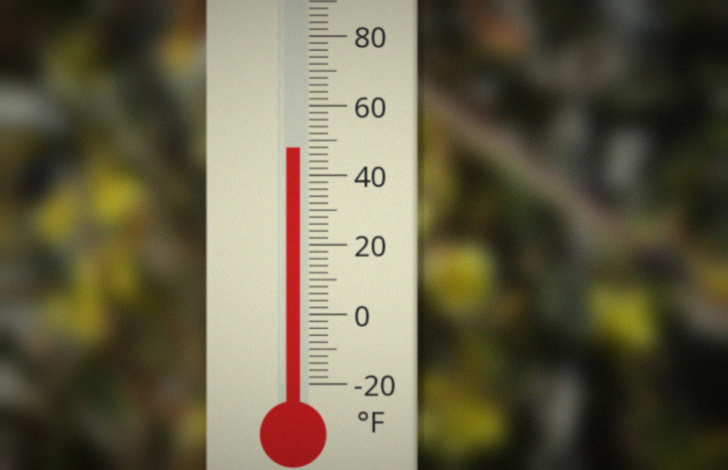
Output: 48 °F
